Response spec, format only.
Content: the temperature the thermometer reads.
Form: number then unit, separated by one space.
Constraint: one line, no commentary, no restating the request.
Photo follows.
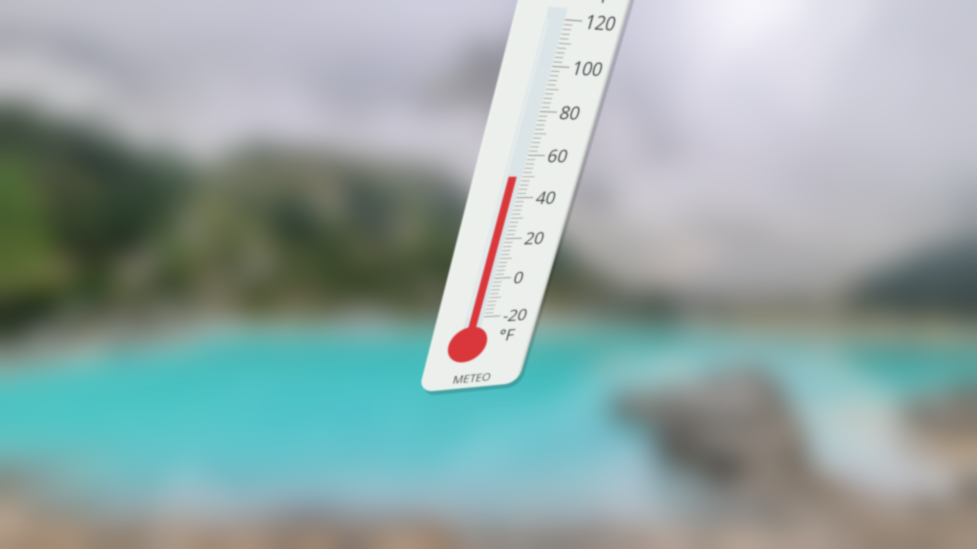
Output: 50 °F
